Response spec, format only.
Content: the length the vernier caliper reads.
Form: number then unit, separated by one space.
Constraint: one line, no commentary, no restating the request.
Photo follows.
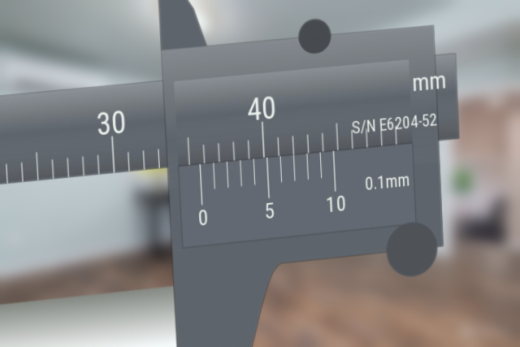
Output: 35.7 mm
